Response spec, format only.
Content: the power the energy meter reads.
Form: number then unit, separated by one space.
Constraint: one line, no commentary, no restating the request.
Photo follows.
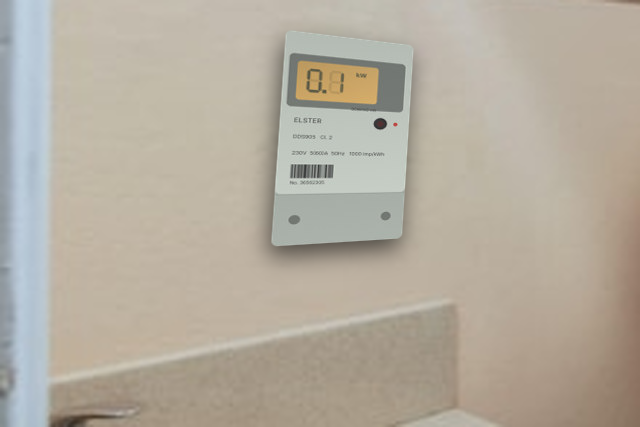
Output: 0.1 kW
